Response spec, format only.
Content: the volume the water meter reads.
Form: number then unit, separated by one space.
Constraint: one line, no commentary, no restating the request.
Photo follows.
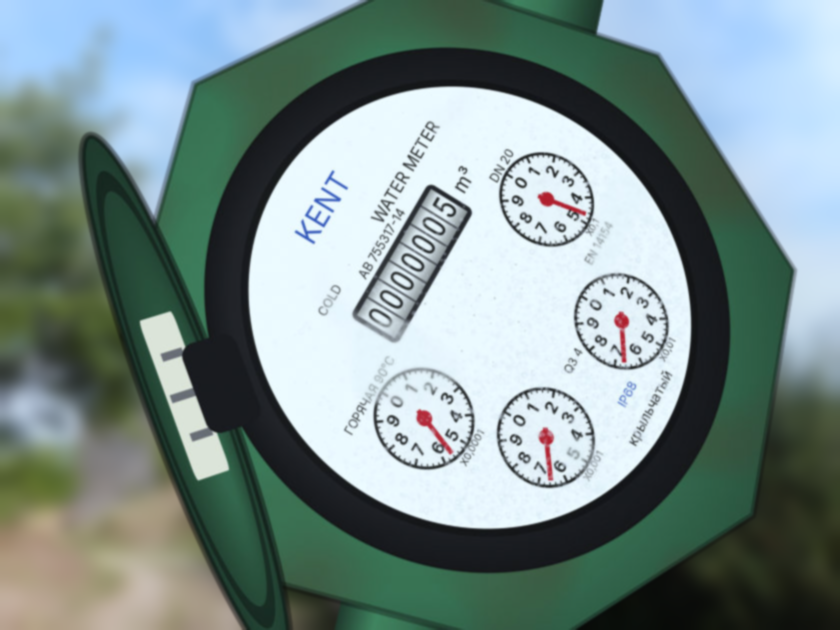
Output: 5.4665 m³
